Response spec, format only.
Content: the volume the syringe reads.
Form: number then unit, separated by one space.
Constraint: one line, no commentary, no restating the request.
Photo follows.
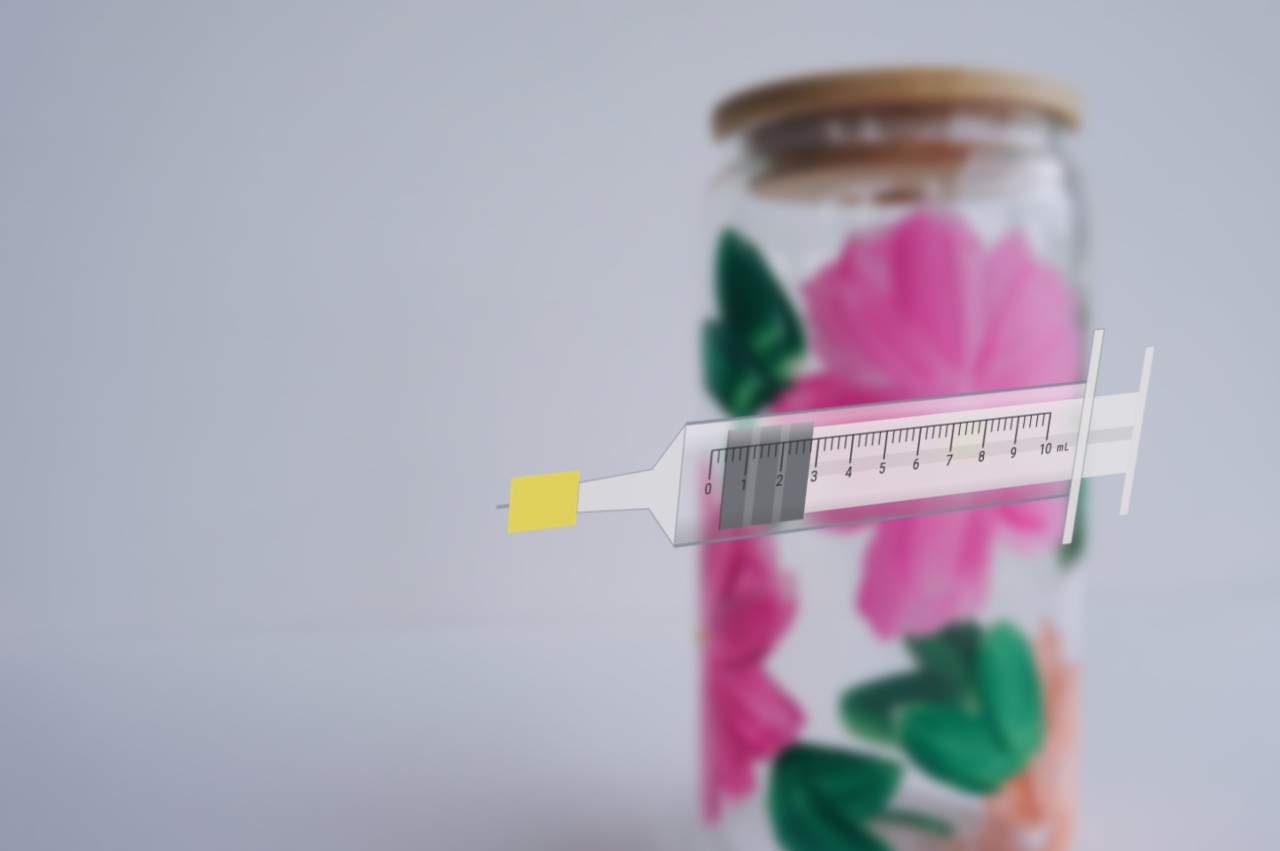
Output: 0.4 mL
